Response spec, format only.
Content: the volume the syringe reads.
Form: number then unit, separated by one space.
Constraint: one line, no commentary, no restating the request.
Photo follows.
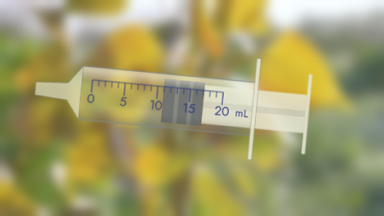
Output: 11 mL
